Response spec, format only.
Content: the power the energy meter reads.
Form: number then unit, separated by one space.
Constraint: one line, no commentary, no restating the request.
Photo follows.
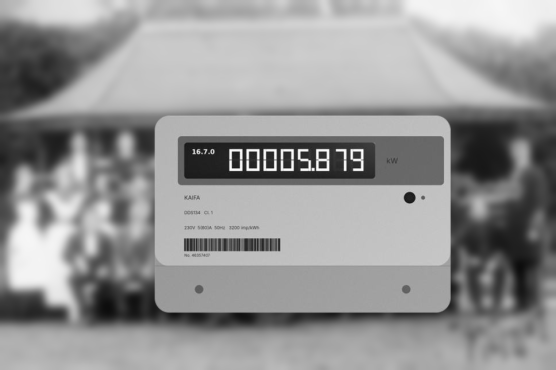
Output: 5.879 kW
